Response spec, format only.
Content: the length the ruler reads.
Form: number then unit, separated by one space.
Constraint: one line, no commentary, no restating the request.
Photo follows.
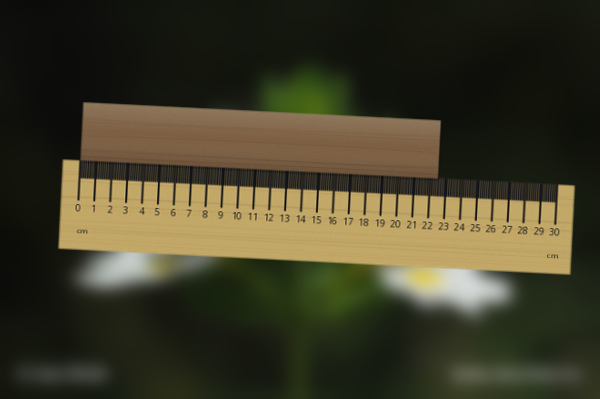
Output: 22.5 cm
